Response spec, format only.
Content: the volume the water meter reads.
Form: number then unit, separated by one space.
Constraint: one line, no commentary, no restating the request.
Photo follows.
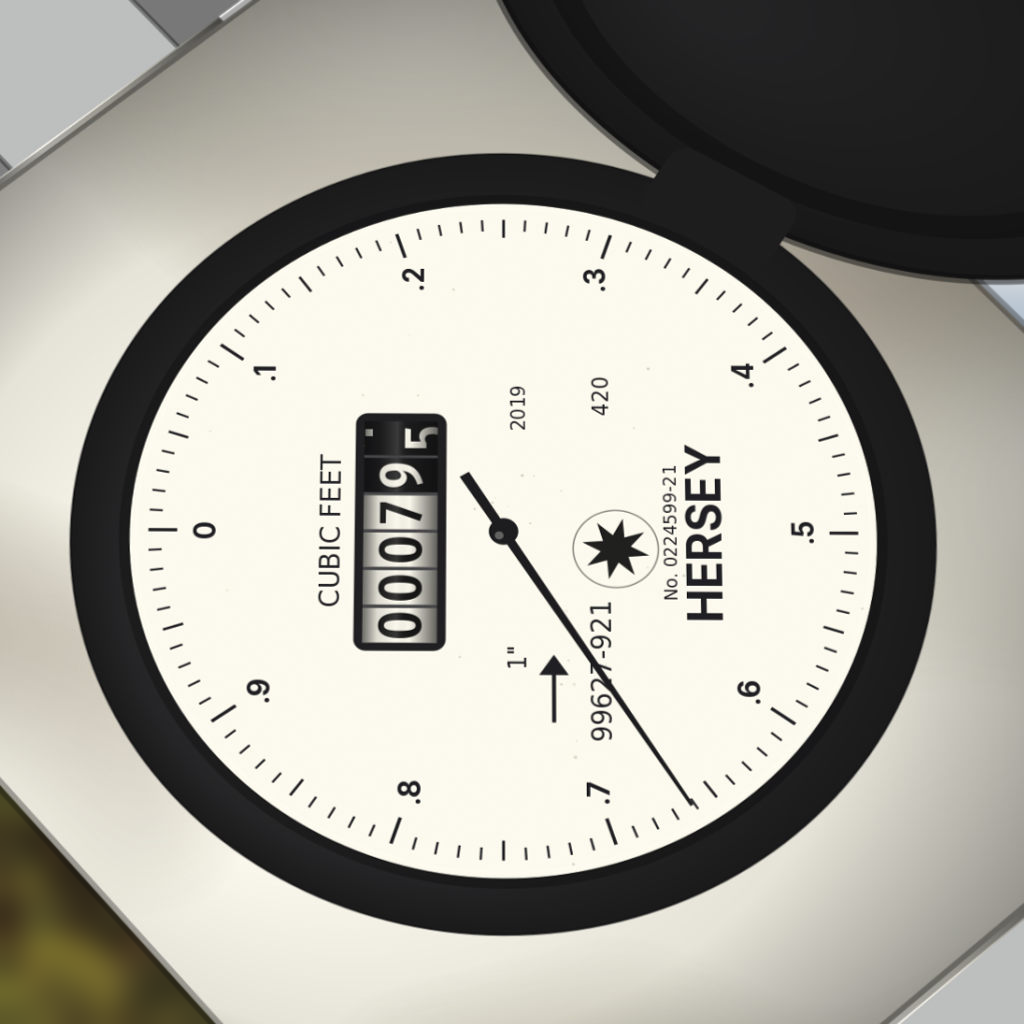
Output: 794.66 ft³
